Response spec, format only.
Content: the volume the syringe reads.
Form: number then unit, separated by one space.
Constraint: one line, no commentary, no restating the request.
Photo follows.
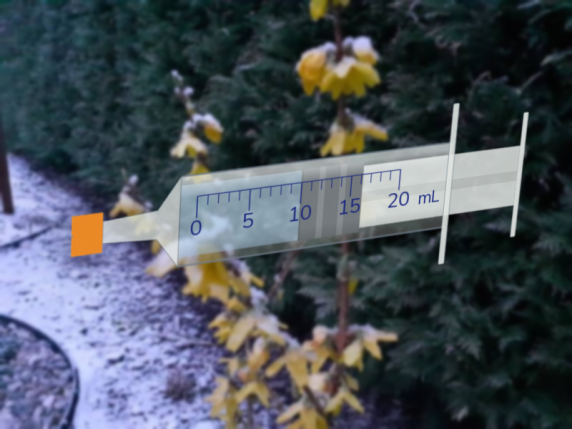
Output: 10 mL
